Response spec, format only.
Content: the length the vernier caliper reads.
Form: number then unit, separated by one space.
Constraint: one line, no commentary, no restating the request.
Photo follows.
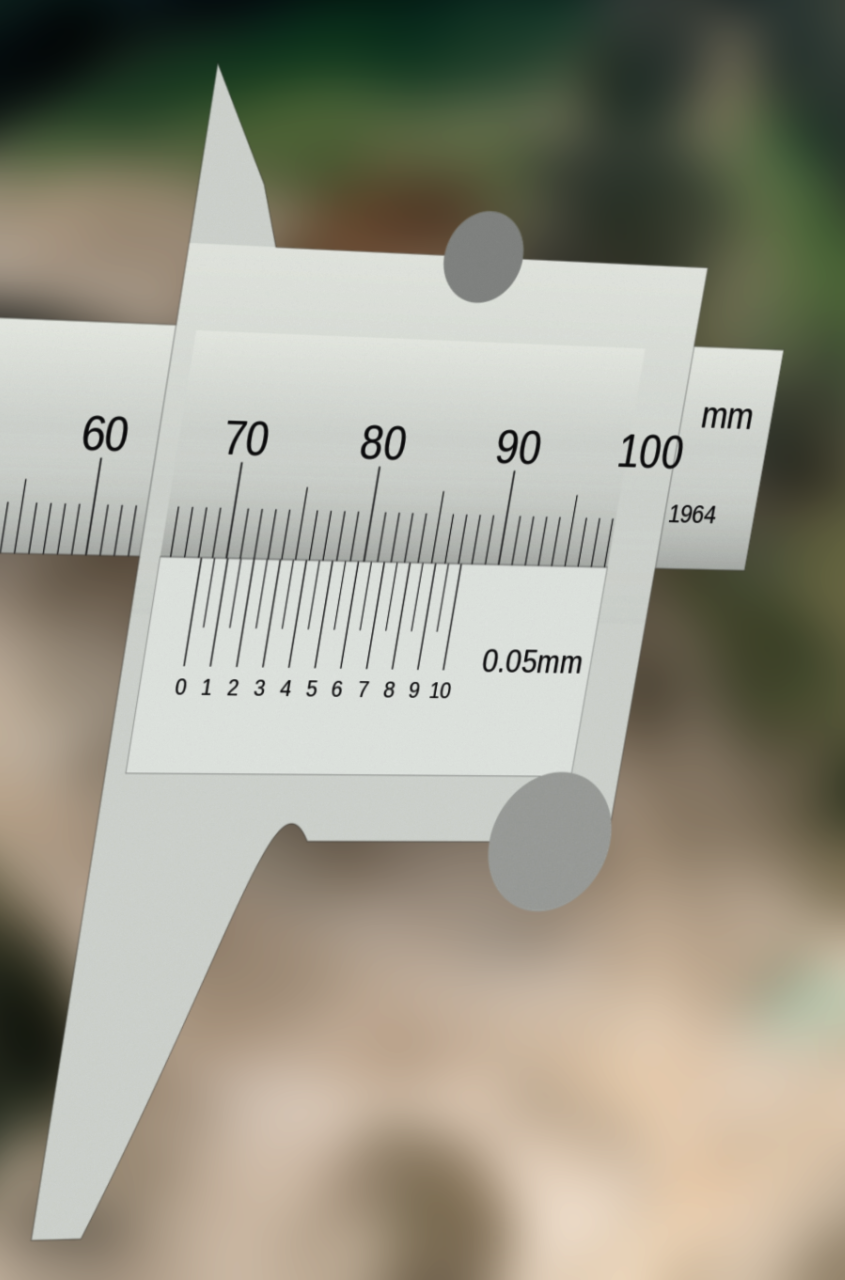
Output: 68.2 mm
